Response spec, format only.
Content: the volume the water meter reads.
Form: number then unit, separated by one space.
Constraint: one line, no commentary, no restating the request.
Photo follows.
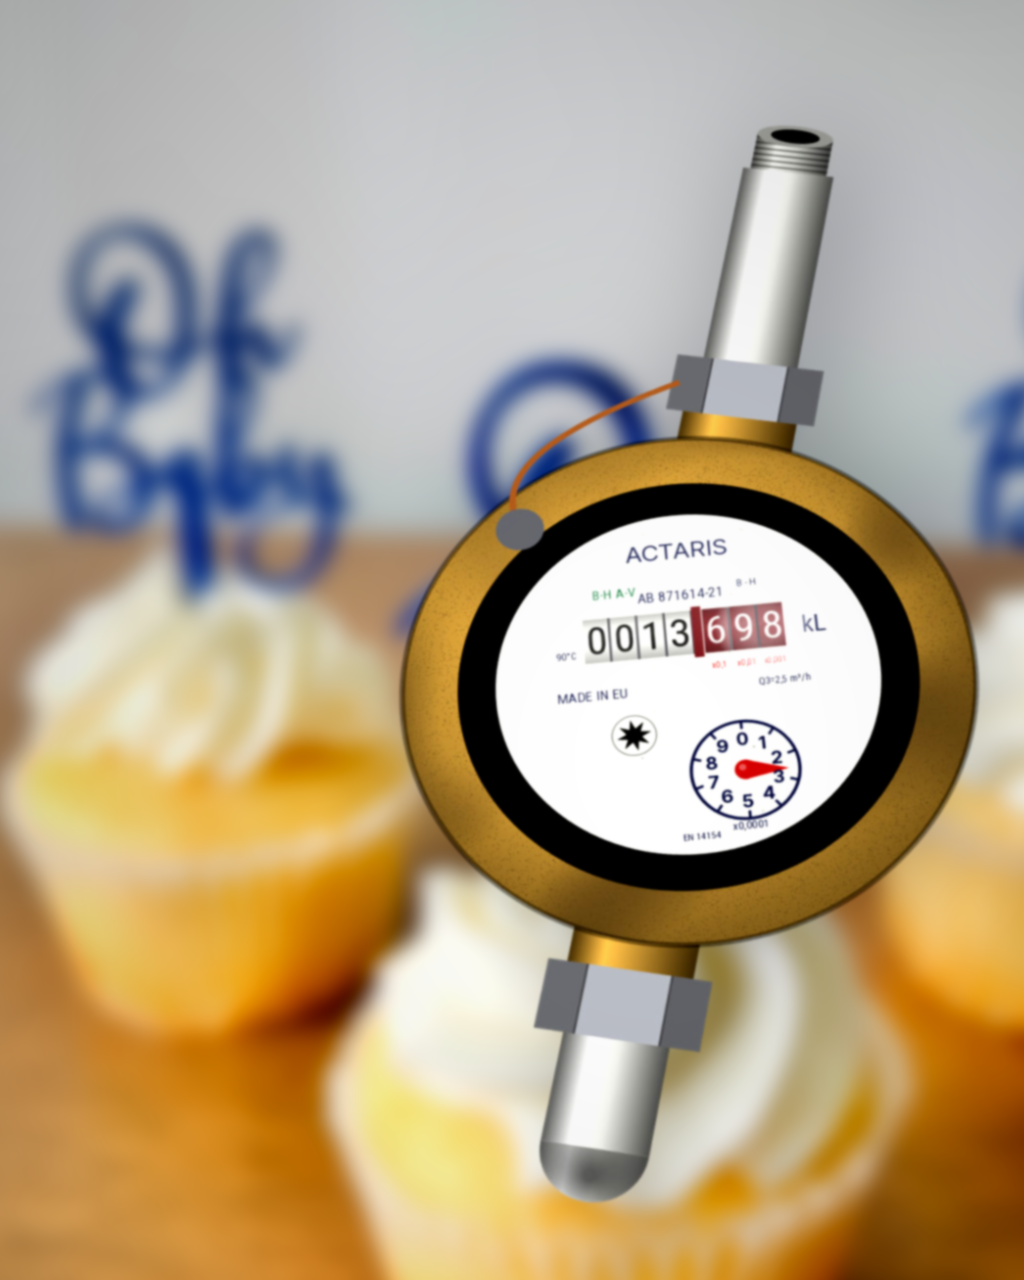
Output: 13.6982 kL
